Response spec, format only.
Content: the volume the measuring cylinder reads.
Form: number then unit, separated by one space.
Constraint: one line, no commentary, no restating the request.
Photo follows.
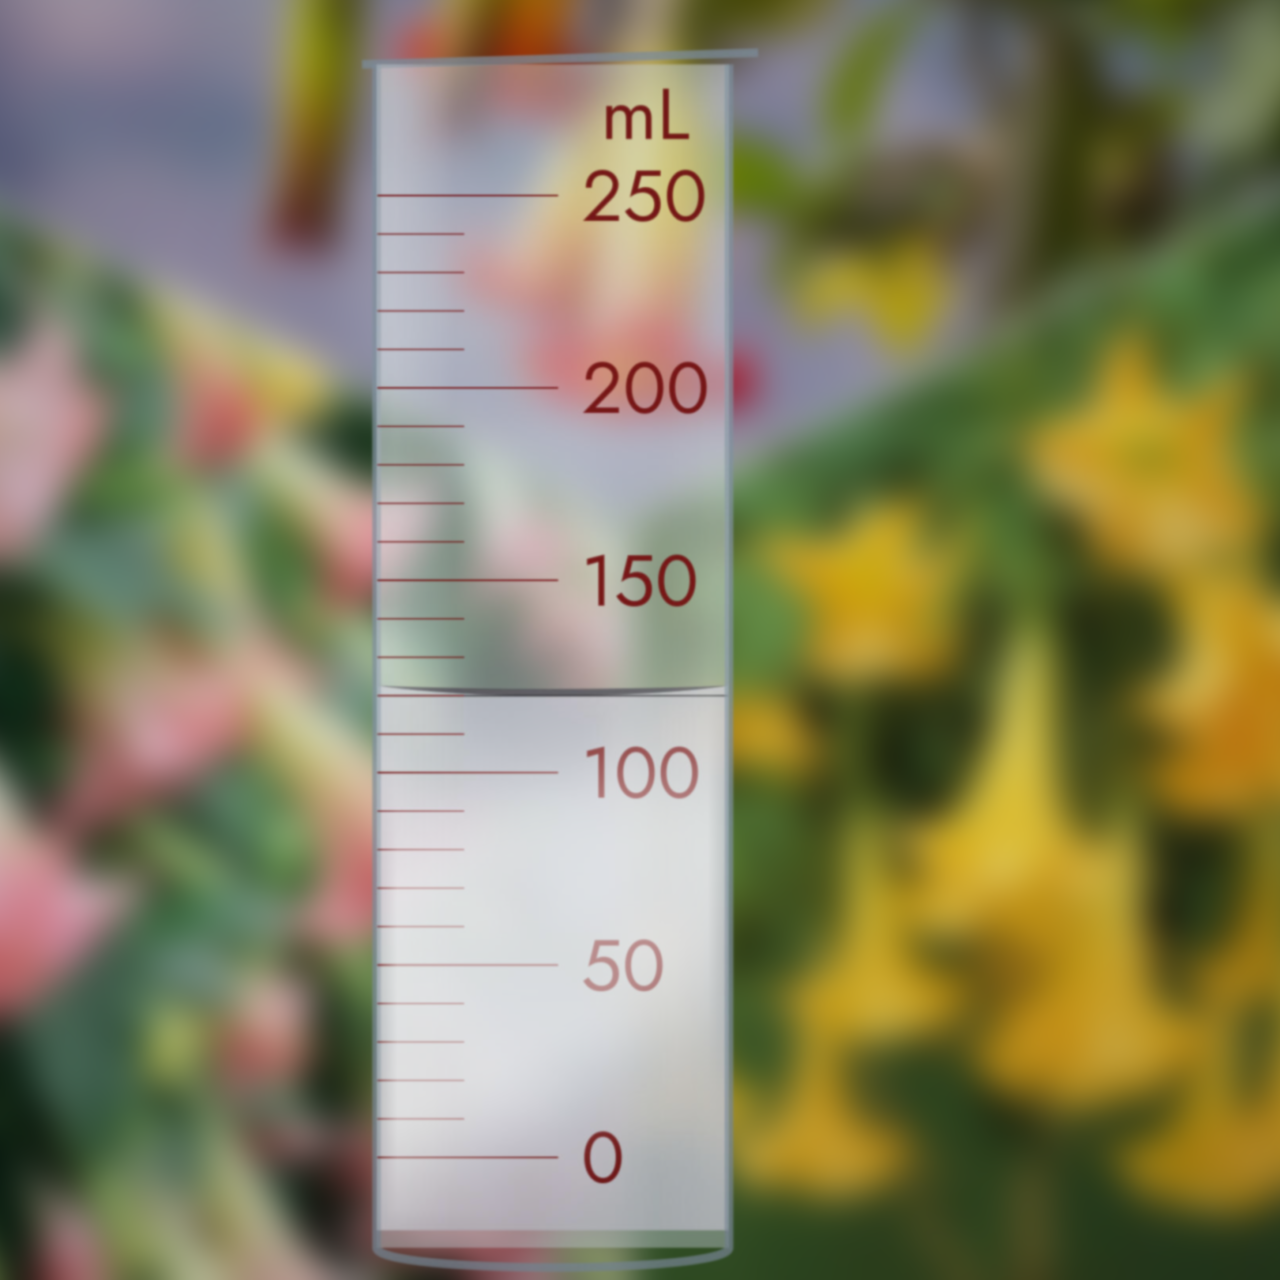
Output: 120 mL
